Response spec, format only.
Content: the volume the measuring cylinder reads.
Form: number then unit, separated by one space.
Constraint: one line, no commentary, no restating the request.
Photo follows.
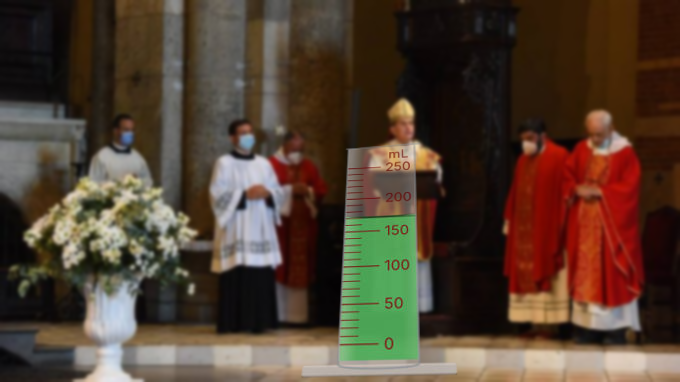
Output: 170 mL
